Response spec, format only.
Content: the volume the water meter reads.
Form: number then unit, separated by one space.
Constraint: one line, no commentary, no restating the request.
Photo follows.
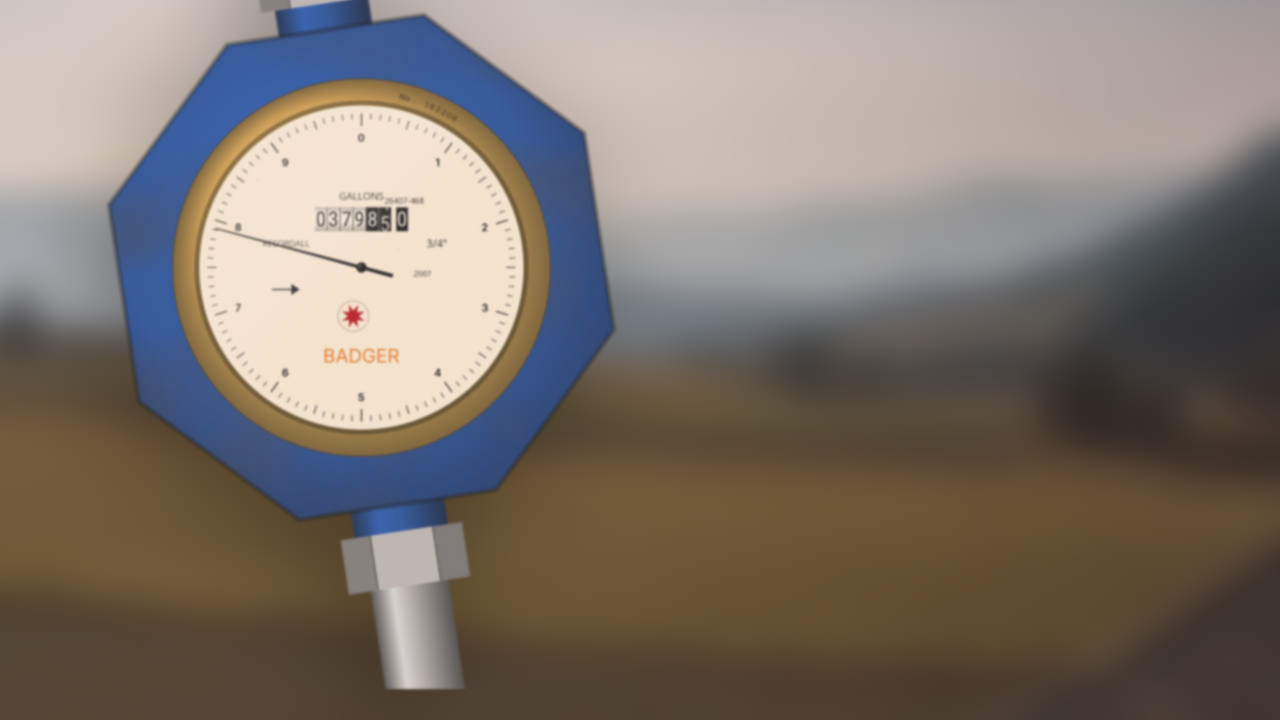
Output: 379847.9 gal
